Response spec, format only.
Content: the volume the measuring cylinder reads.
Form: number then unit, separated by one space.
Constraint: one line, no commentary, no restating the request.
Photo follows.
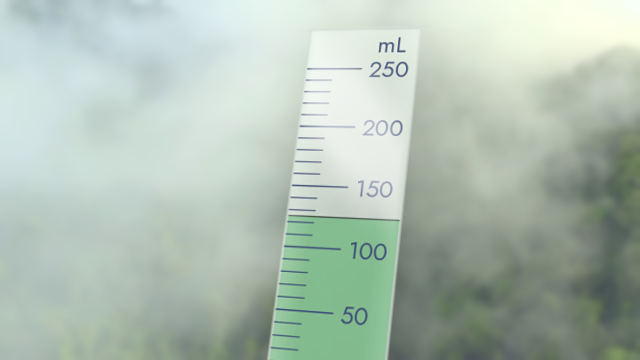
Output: 125 mL
